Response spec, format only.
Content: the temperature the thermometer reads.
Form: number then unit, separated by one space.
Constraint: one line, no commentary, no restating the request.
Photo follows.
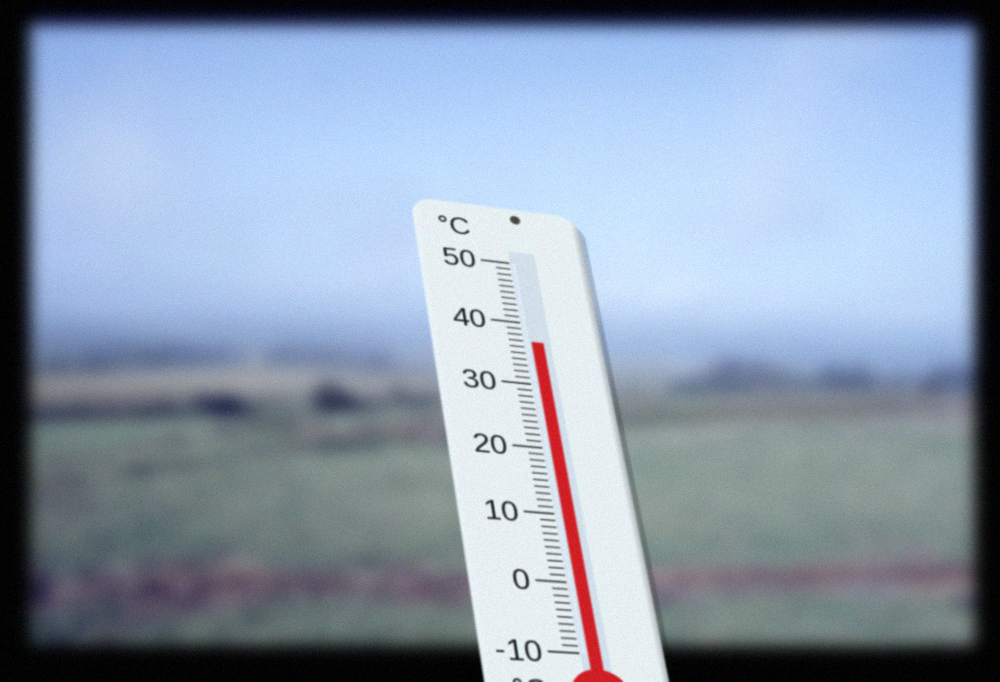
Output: 37 °C
